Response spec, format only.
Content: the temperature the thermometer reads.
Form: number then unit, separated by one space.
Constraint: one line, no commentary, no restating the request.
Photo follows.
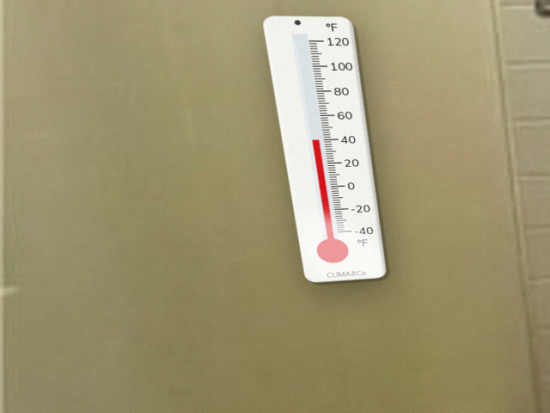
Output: 40 °F
